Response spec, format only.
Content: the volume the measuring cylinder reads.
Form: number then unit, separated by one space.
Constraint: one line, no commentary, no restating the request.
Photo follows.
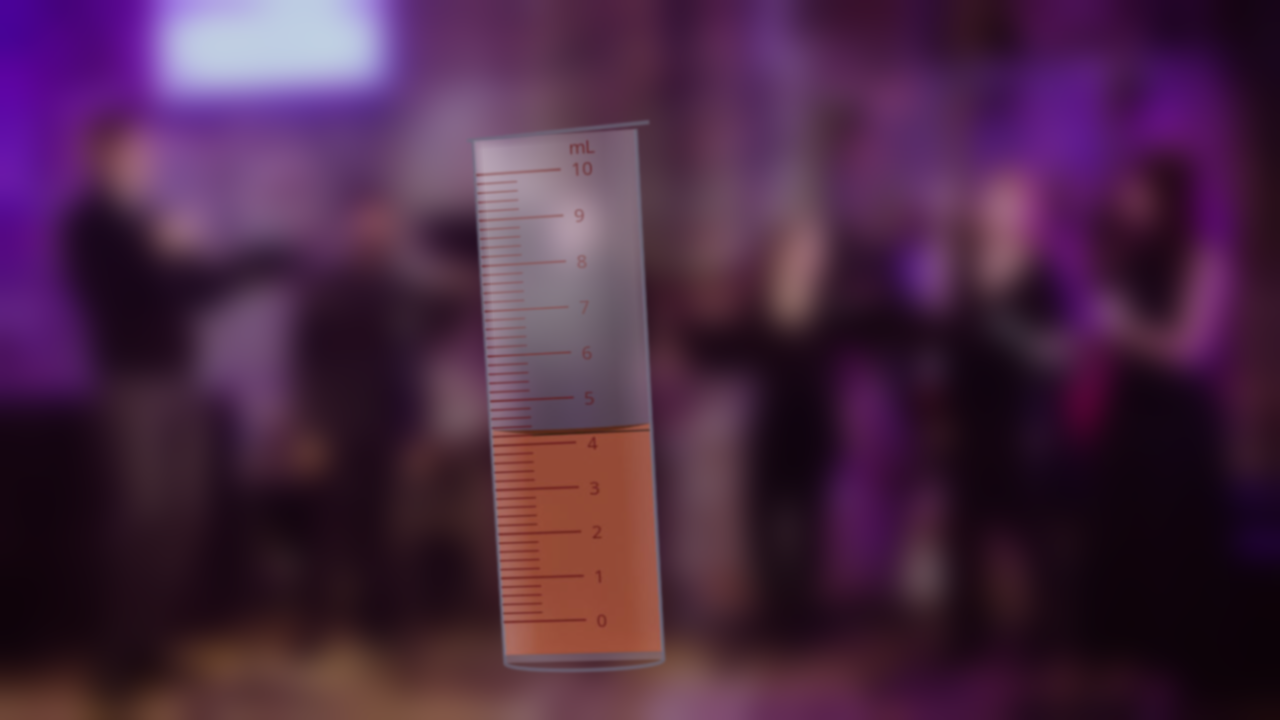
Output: 4.2 mL
